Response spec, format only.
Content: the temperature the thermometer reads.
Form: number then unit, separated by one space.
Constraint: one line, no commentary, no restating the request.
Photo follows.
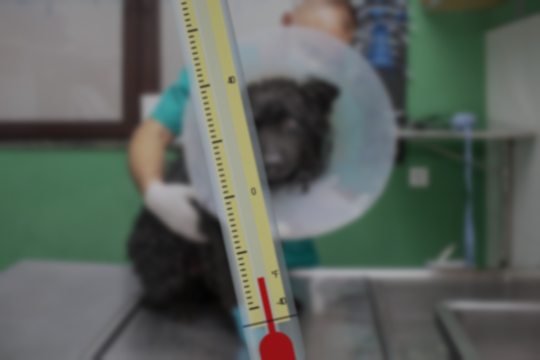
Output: -30 °F
